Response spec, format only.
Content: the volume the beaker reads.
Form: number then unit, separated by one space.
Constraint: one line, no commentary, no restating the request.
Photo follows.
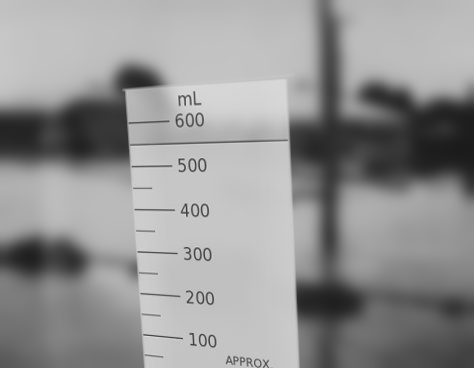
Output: 550 mL
